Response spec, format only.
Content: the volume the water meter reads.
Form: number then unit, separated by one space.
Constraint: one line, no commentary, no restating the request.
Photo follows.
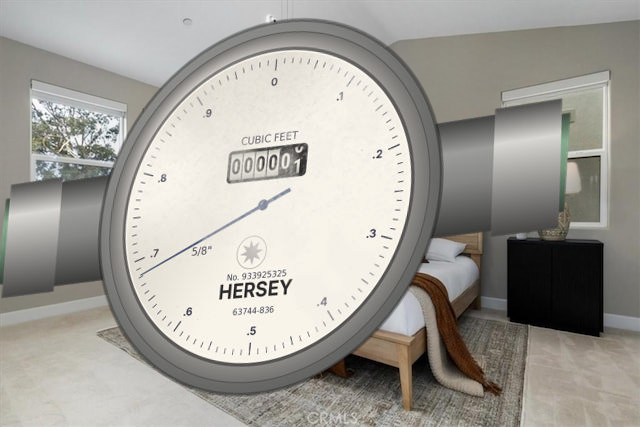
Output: 0.68 ft³
